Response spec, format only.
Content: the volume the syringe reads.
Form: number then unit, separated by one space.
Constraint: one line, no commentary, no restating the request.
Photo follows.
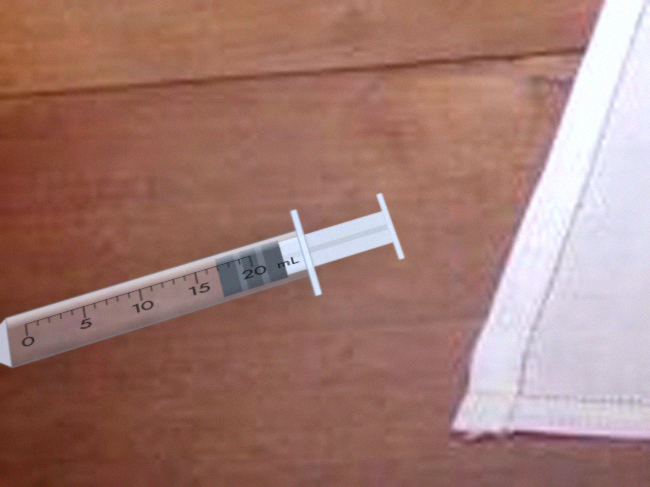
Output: 17 mL
